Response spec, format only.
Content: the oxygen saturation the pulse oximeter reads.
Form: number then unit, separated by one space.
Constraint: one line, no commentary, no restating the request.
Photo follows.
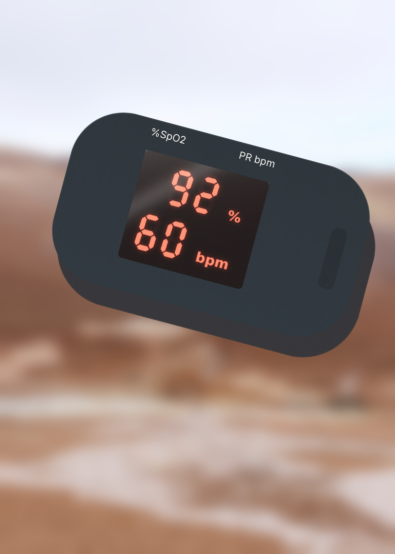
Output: 92 %
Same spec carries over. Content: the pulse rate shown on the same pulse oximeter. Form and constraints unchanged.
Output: 60 bpm
